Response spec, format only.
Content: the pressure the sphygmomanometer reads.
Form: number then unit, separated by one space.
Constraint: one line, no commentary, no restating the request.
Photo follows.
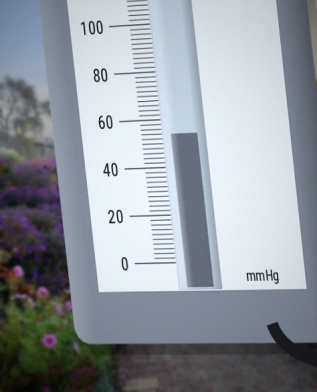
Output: 54 mmHg
